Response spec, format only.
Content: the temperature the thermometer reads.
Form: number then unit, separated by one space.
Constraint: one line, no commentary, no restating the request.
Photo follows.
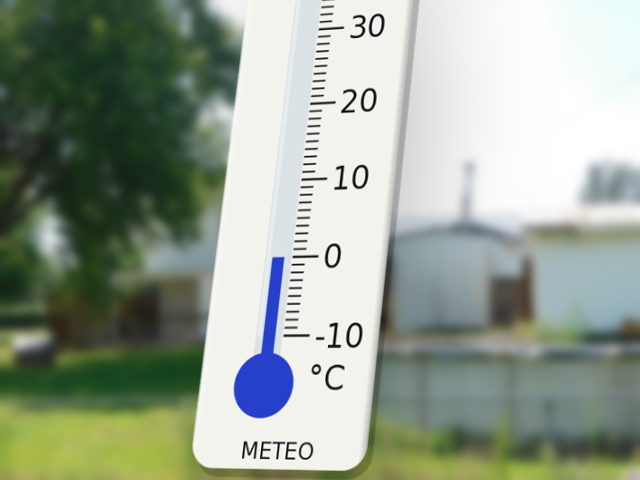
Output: 0 °C
